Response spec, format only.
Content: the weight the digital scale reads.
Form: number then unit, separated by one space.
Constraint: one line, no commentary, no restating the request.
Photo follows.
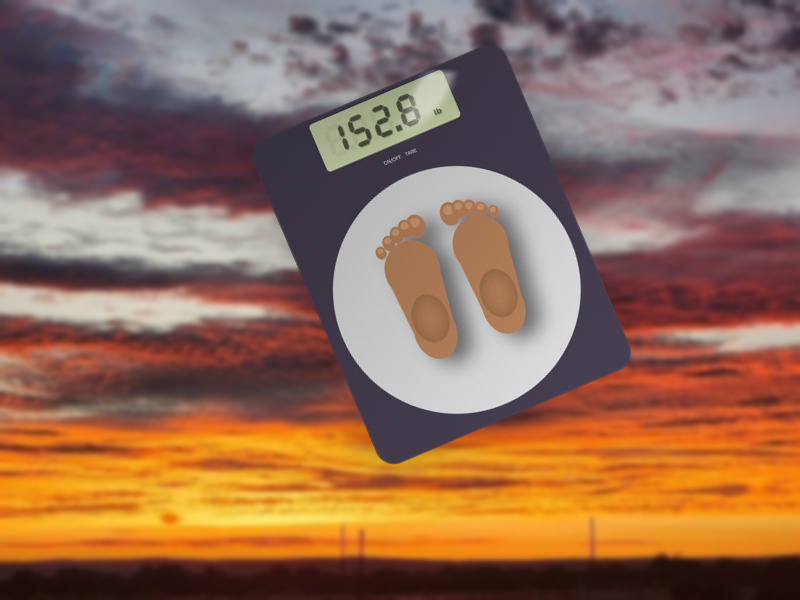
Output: 152.8 lb
